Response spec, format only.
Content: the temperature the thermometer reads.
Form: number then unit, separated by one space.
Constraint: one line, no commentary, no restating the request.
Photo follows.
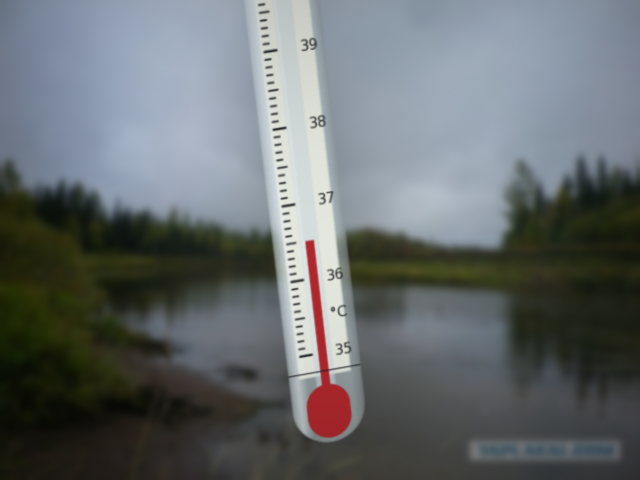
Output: 36.5 °C
